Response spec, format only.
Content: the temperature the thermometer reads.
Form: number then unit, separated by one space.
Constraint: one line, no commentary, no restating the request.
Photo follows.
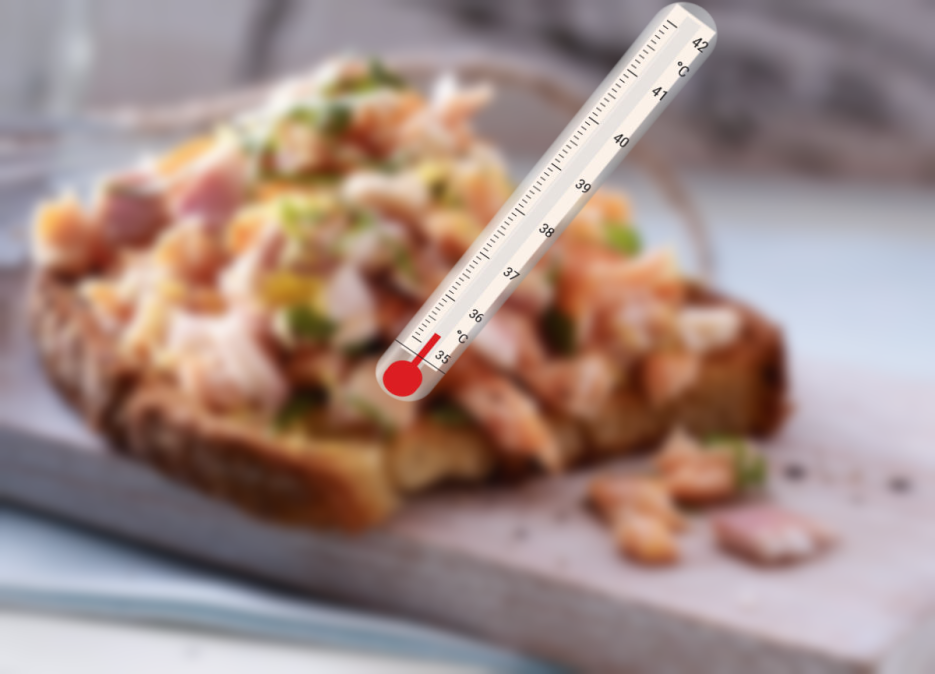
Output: 35.3 °C
